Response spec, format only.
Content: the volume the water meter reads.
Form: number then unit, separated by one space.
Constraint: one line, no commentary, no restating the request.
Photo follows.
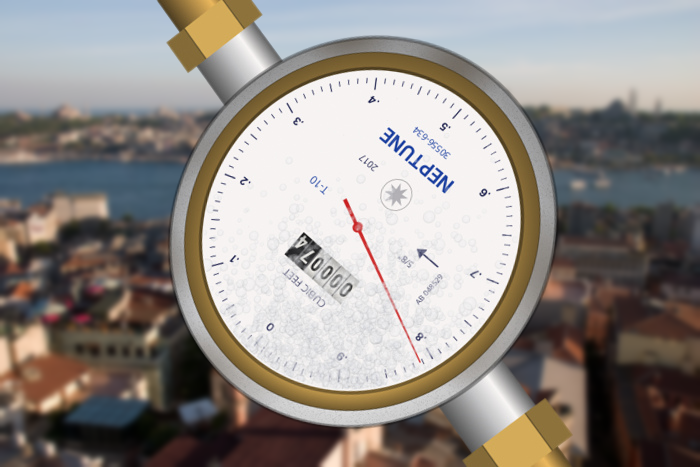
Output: 73.81 ft³
